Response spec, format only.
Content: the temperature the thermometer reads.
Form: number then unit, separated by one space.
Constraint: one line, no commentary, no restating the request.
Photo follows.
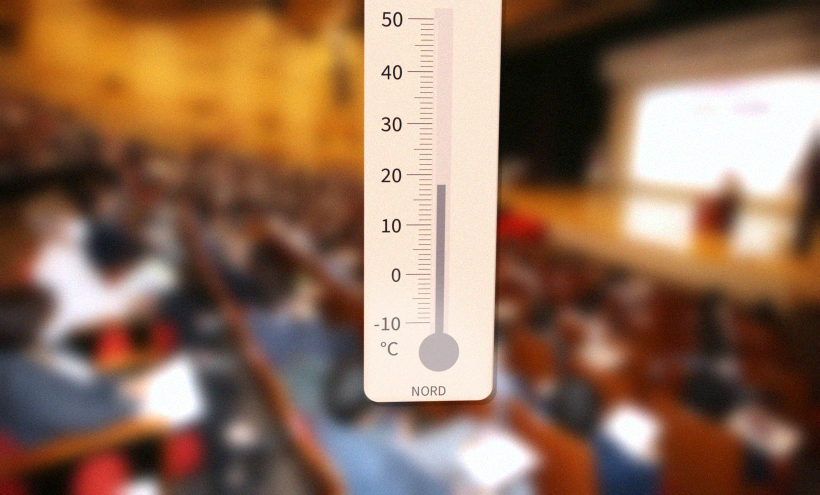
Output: 18 °C
